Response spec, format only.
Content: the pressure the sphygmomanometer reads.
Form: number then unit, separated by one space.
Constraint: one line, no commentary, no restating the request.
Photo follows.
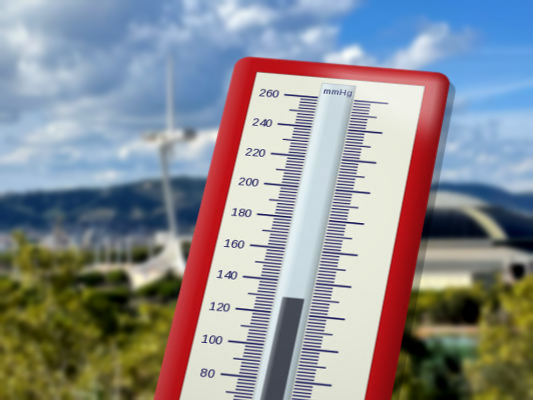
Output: 130 mmHg
